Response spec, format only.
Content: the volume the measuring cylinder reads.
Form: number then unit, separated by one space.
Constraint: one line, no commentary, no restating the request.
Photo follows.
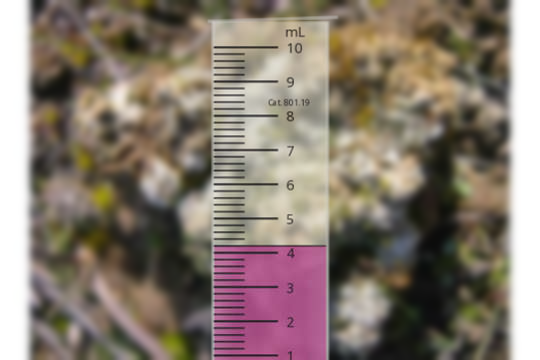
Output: 4.2 mL
